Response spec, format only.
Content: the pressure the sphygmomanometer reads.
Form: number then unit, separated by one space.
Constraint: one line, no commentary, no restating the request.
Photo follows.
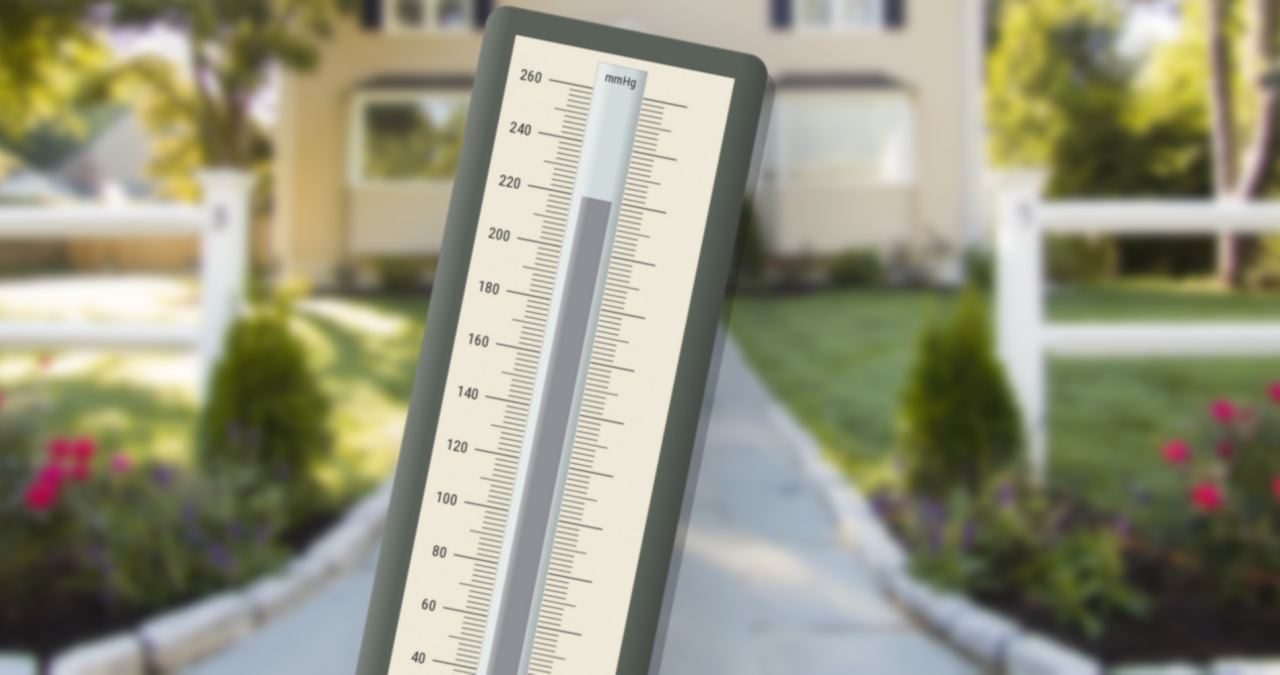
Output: 220 mmHg
